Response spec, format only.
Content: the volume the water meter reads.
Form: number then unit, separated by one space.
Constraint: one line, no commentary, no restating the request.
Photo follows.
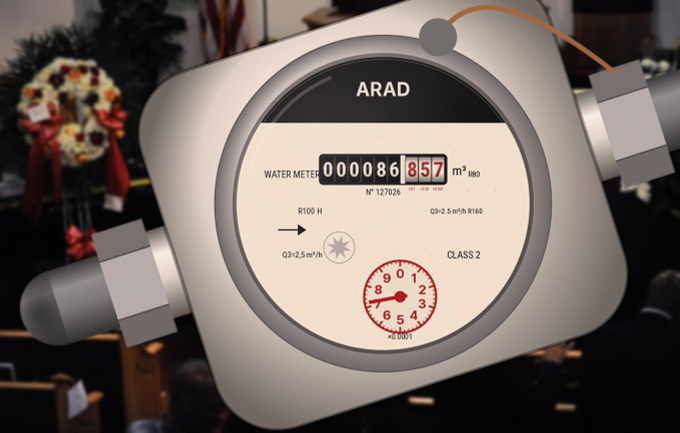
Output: 86.8577 m³
